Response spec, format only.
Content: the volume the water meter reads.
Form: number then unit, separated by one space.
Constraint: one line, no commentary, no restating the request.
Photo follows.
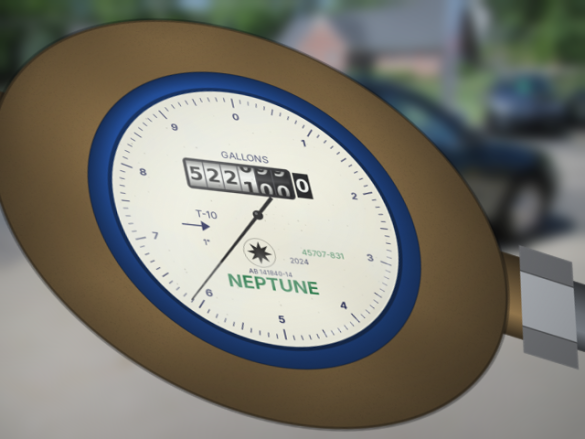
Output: 5220996.1 gal
